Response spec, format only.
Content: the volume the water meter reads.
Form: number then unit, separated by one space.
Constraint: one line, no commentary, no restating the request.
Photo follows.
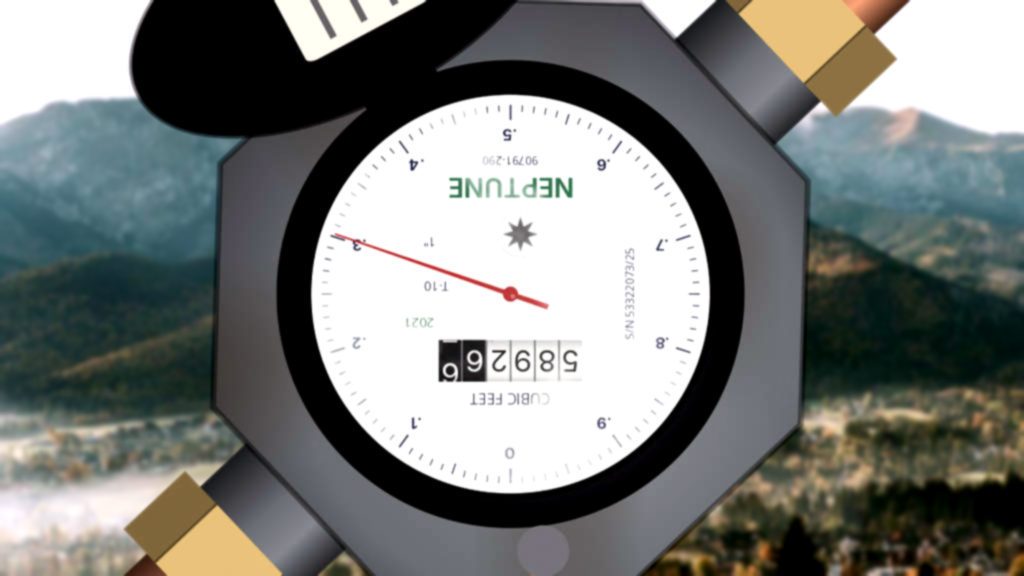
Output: 589266.30 ft³
